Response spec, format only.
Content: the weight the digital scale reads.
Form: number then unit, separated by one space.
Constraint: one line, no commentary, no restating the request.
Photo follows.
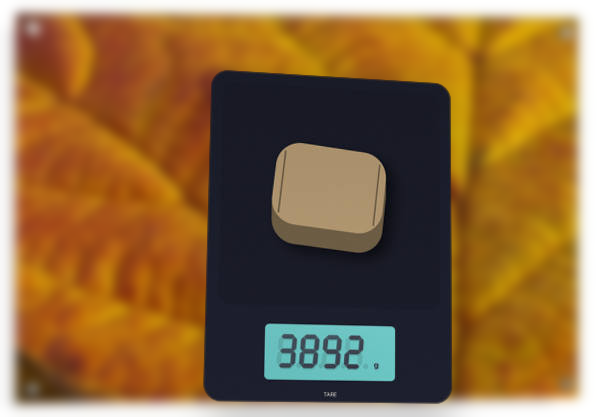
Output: 3892 g
